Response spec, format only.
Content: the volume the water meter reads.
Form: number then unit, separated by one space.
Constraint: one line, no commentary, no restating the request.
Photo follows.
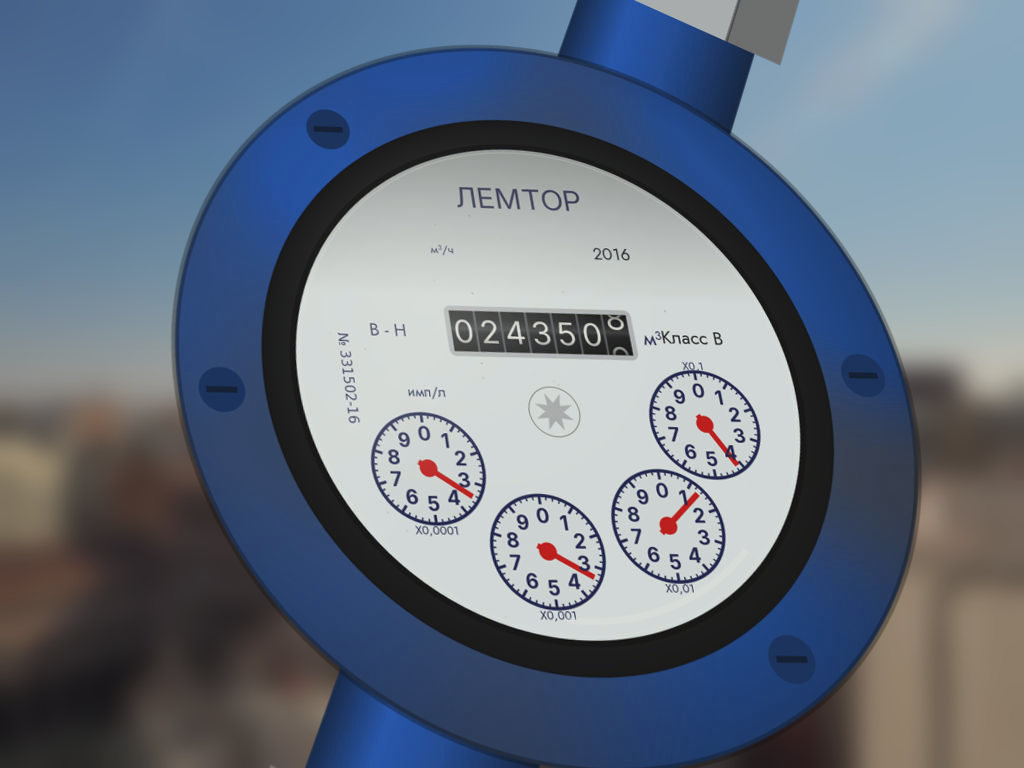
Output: 243508.4133 m³
